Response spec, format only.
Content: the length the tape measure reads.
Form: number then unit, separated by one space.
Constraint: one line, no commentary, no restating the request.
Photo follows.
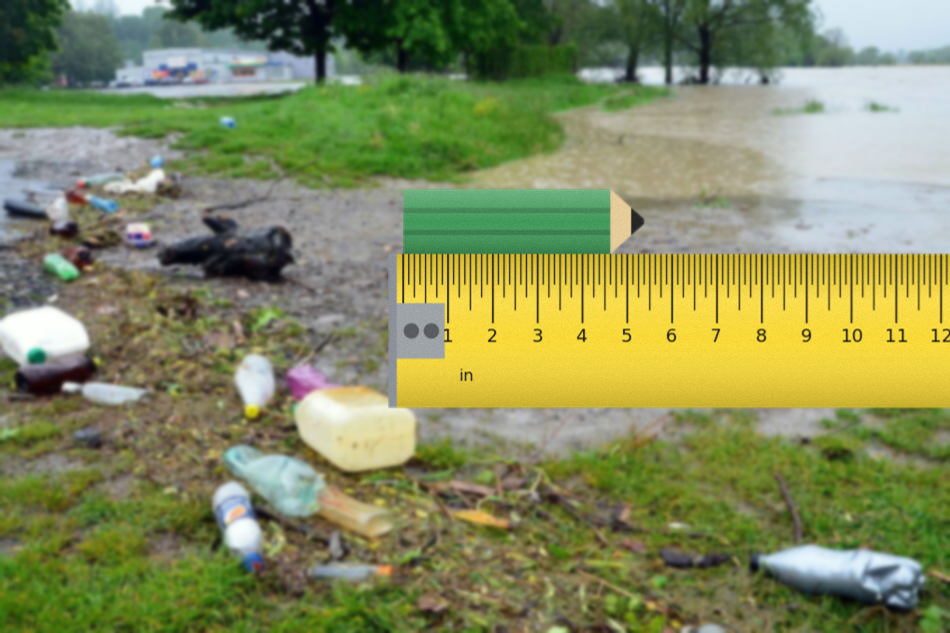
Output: 5.375 in
